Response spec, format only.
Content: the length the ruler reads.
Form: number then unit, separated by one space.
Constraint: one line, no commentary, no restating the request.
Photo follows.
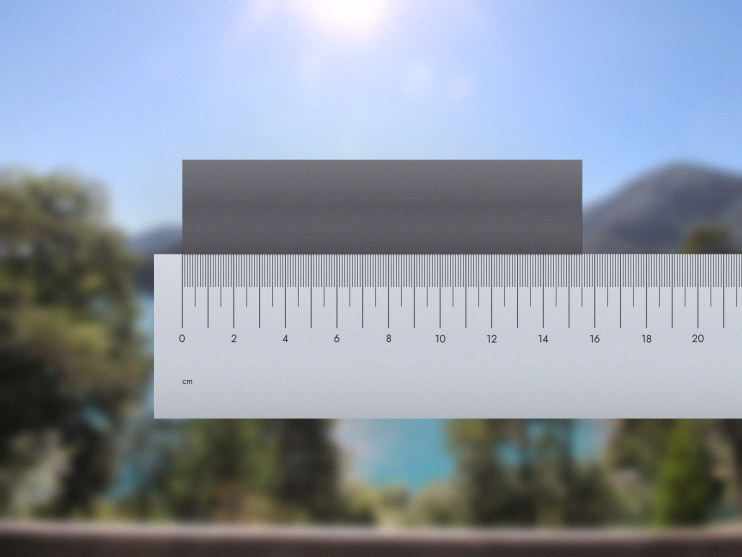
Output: 15.5 cm
